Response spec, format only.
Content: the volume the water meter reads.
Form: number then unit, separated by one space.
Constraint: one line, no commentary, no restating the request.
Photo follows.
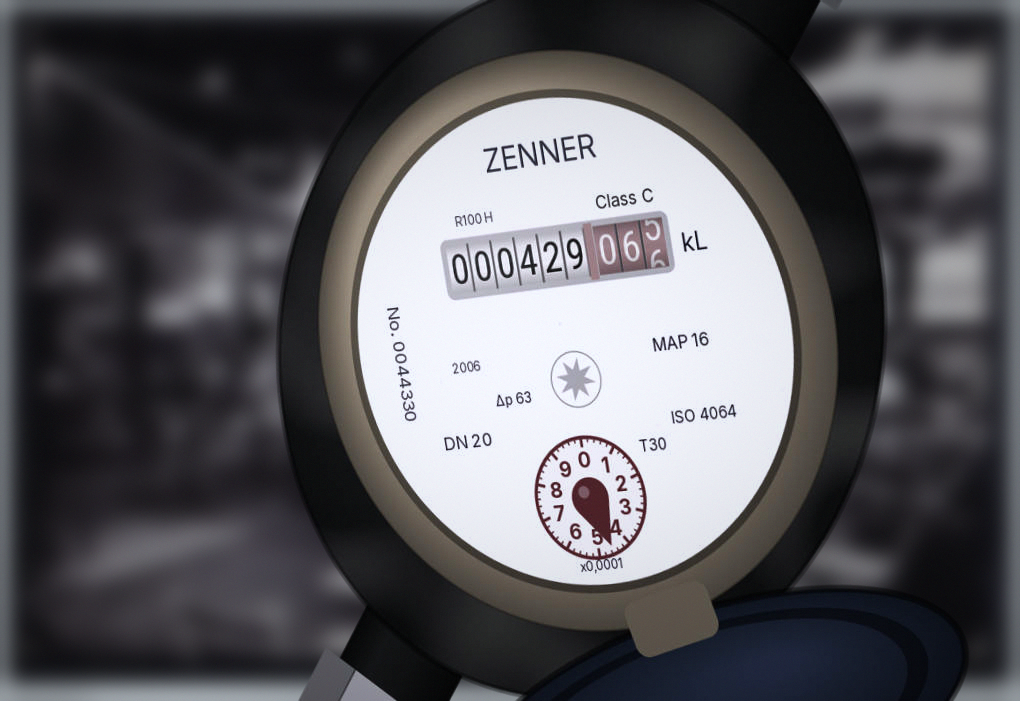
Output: 429.0654 kL
